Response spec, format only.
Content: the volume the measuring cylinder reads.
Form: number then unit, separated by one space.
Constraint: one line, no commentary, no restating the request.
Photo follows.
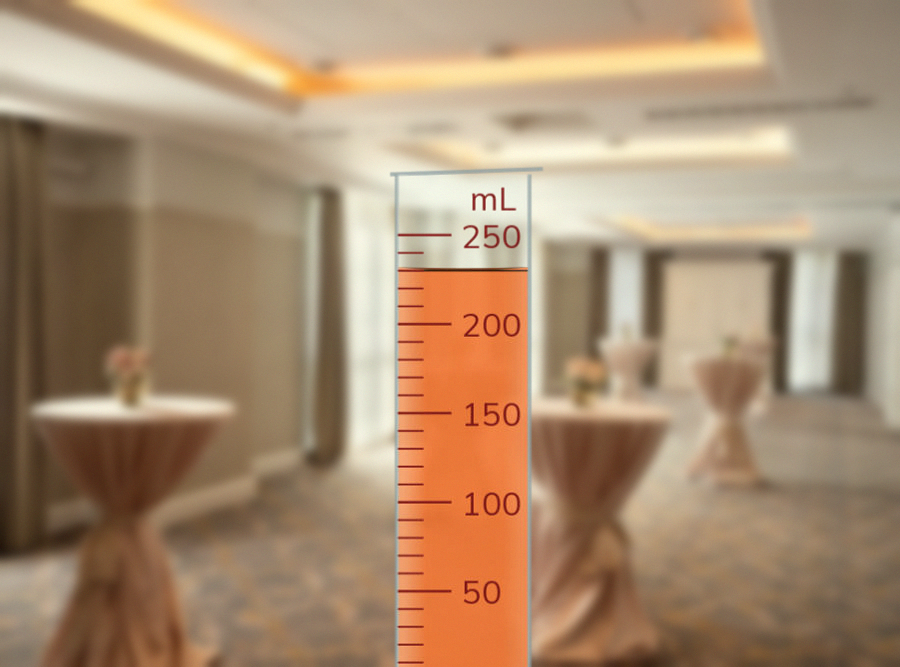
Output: 230 mL
